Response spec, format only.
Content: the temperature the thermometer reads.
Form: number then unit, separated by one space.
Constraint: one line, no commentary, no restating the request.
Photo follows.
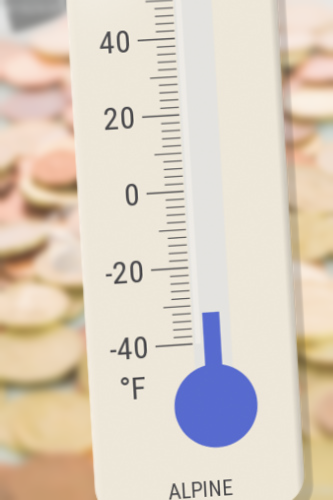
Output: -32 °F
